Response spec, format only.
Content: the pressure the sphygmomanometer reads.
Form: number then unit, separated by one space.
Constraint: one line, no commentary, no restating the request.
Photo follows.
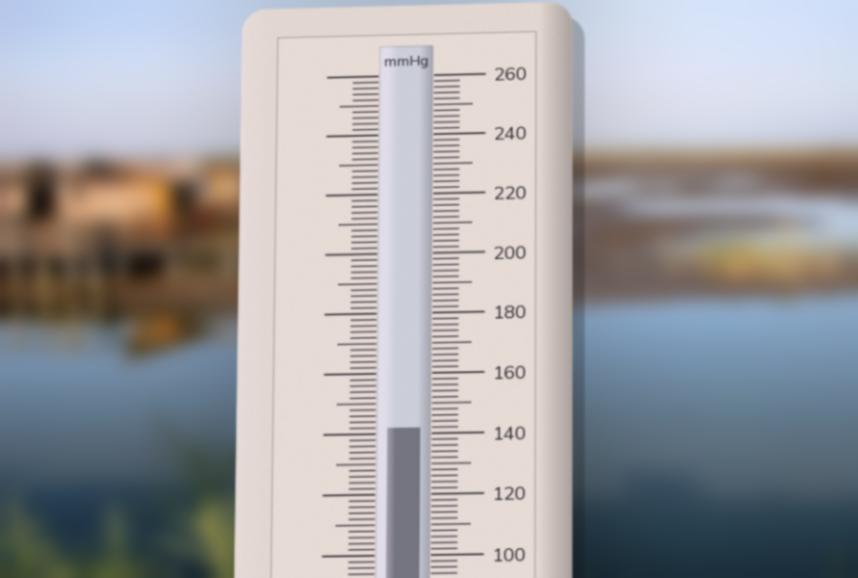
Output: 142 mmHg
